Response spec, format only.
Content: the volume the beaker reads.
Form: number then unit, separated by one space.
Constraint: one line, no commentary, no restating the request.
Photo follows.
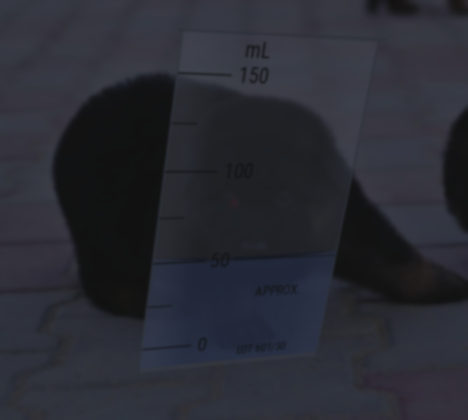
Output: 50 mL
